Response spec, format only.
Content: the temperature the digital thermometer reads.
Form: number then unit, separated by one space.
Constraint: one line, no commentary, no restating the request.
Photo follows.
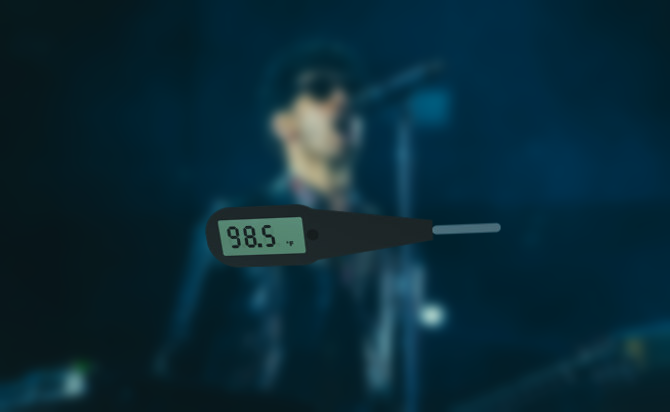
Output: 98.5 °F
